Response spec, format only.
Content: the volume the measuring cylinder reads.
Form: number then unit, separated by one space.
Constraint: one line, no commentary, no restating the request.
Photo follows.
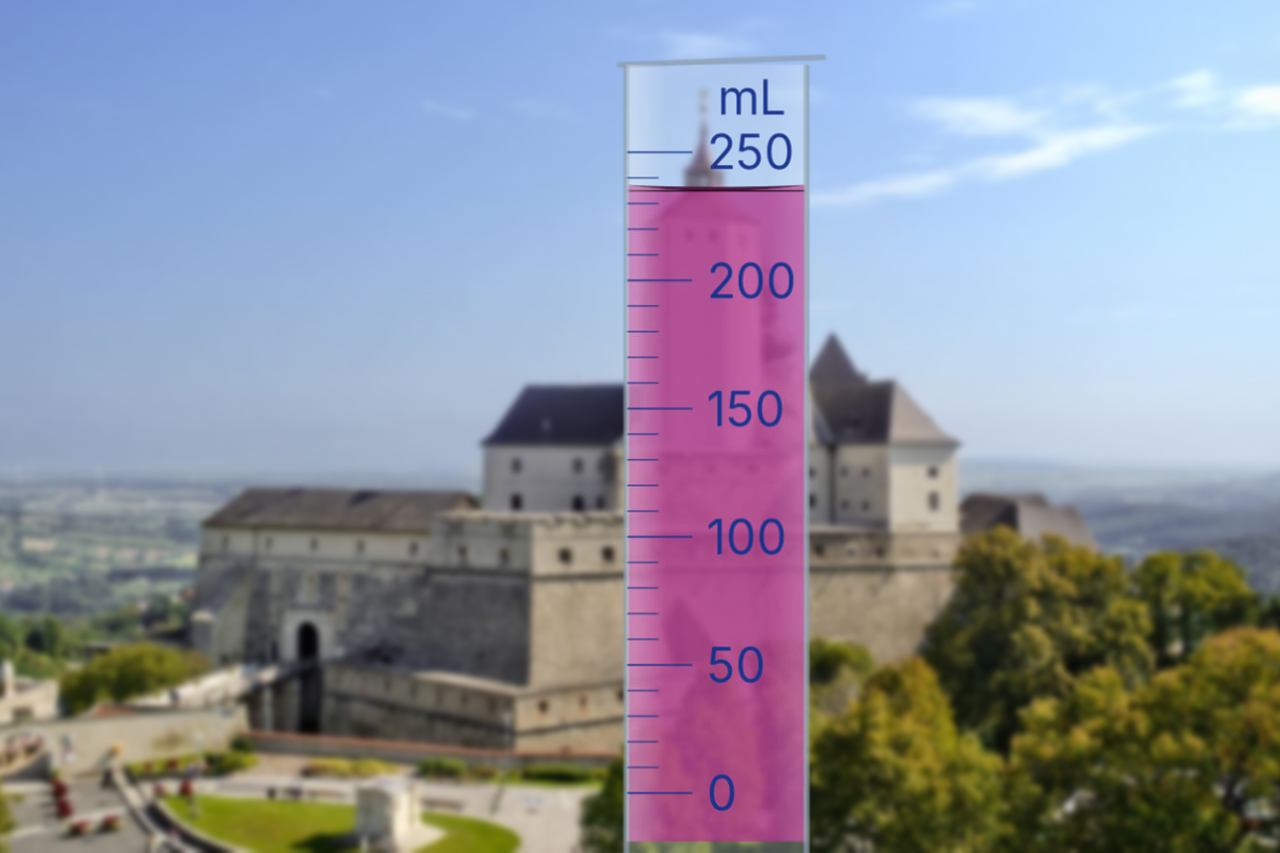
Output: 235 mL
